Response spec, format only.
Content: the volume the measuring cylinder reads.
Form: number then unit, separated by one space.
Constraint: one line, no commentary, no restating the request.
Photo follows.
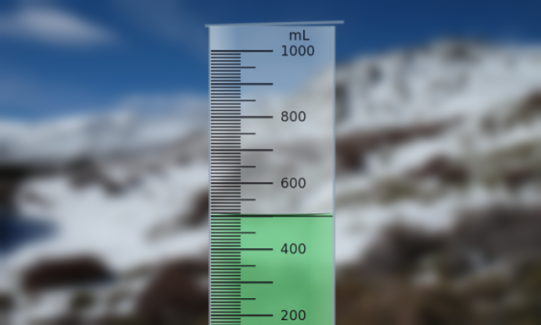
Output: 500 mL
